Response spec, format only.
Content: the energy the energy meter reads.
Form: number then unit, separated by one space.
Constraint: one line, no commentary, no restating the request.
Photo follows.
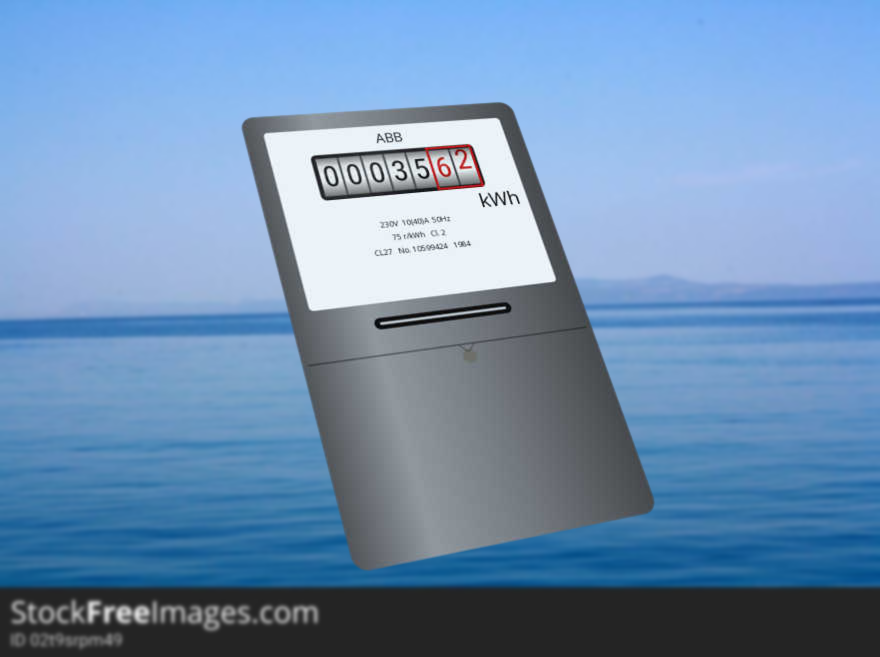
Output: 35.62 kWh
